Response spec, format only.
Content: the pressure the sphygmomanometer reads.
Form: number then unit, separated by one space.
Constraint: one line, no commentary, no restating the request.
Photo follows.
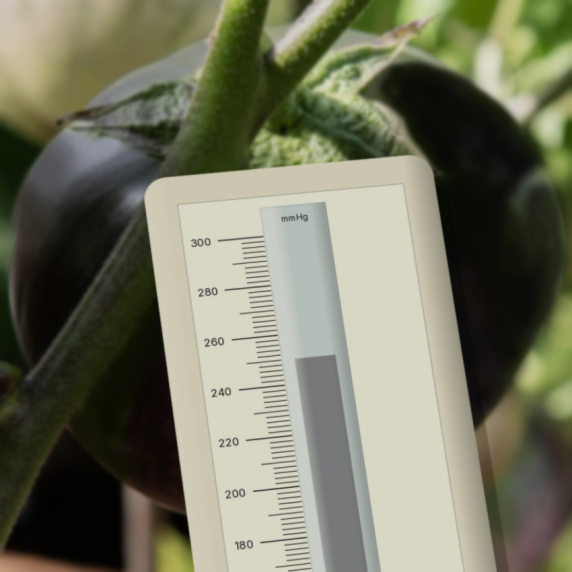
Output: 250 mmHg
